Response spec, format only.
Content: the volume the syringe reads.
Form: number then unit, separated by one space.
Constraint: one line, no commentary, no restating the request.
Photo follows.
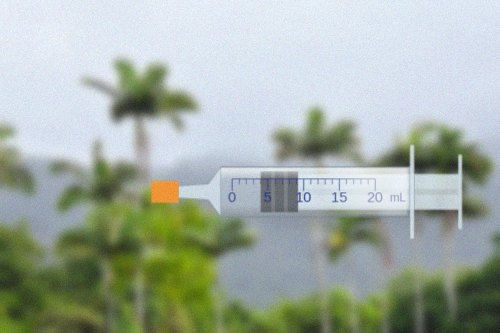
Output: 4 mL
